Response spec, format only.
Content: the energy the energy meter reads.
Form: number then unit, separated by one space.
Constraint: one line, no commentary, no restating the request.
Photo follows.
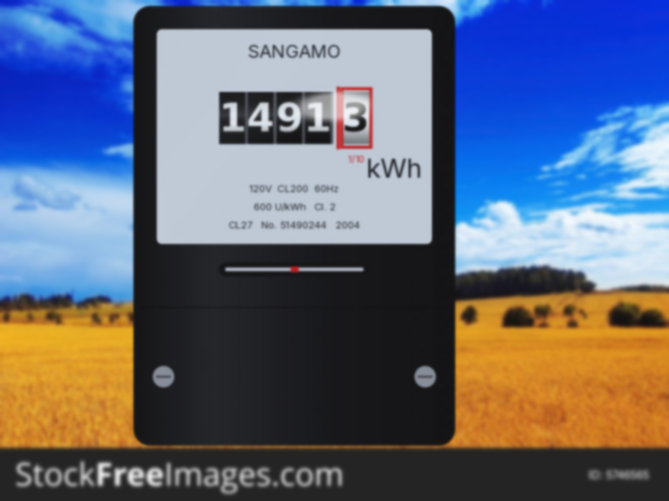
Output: 1491.3 kWh
